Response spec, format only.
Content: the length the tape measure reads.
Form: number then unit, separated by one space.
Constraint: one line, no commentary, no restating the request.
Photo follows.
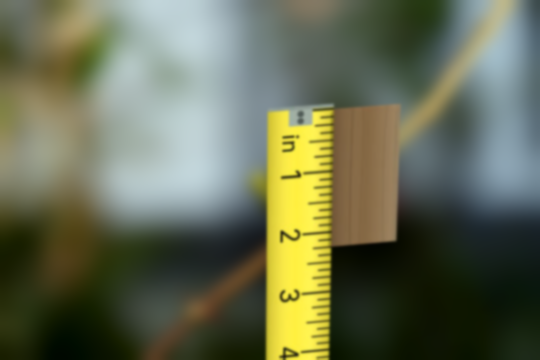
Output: 2.25 in
